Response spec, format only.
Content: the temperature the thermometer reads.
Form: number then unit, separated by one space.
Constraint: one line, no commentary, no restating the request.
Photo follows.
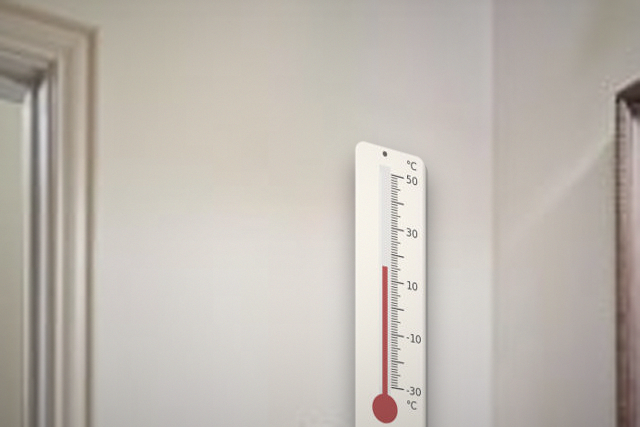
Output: 15 °C
